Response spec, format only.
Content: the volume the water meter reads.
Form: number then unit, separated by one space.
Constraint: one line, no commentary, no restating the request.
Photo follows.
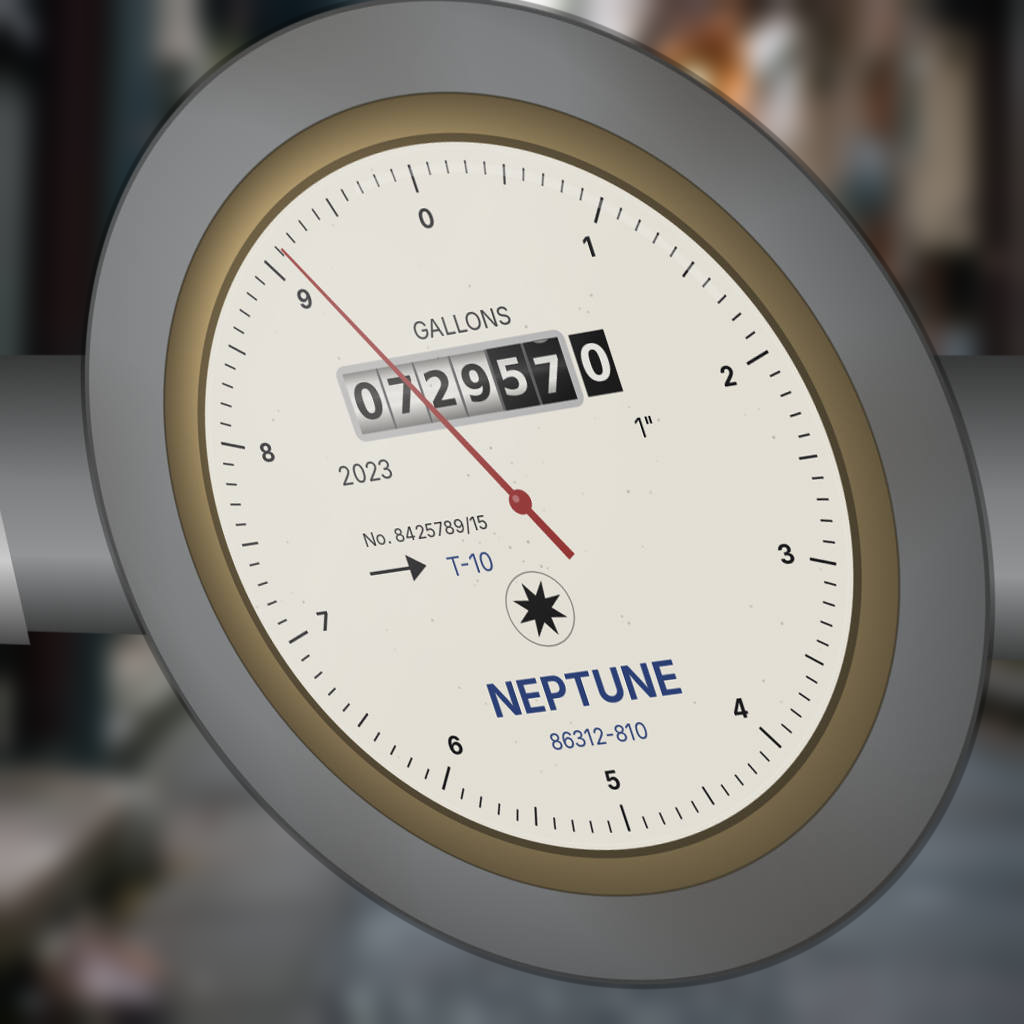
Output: 729569.1 gal
